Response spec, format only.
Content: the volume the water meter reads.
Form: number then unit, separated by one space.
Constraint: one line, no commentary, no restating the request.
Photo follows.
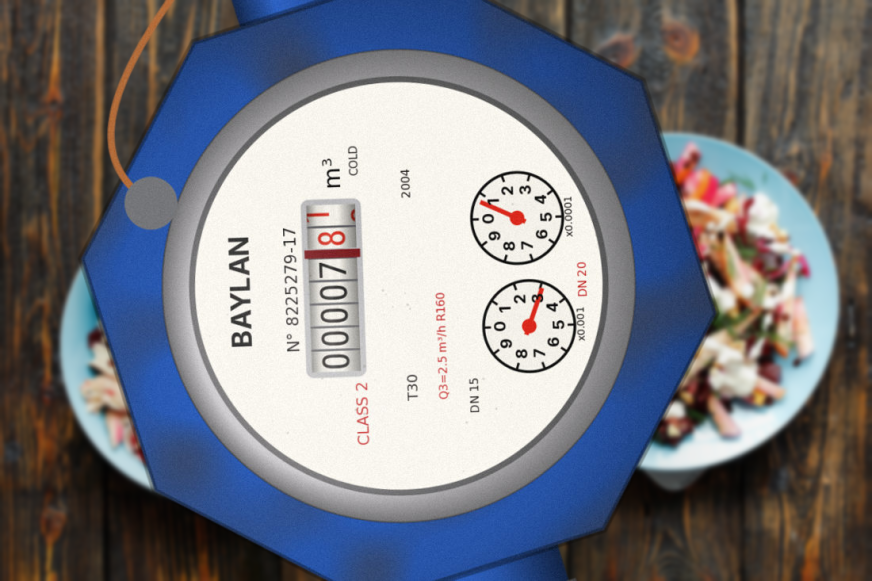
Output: 7.8130 m³
